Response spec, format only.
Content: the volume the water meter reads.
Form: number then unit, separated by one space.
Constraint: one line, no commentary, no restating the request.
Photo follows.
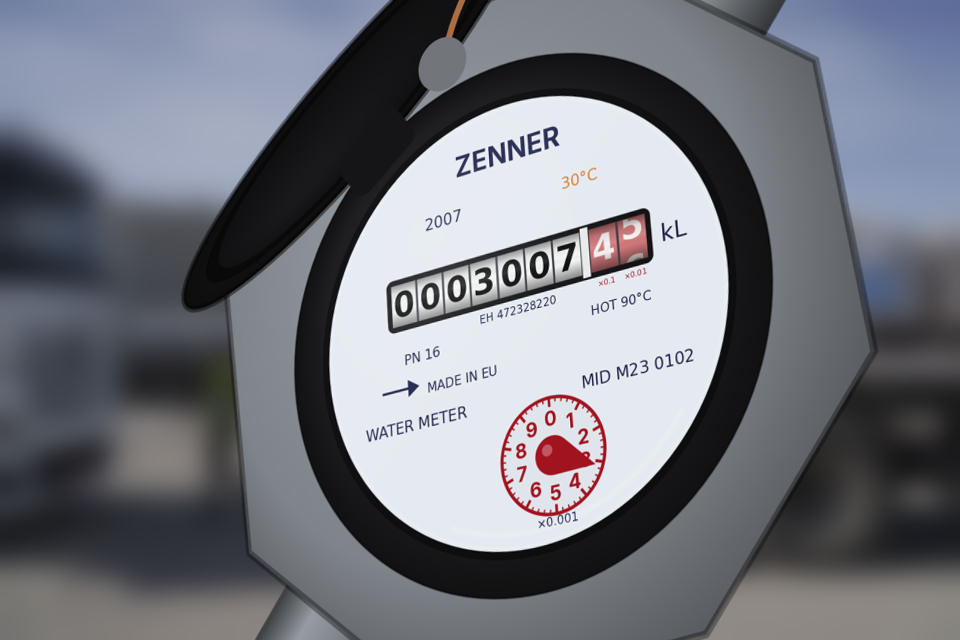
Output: 3007.453 kL
